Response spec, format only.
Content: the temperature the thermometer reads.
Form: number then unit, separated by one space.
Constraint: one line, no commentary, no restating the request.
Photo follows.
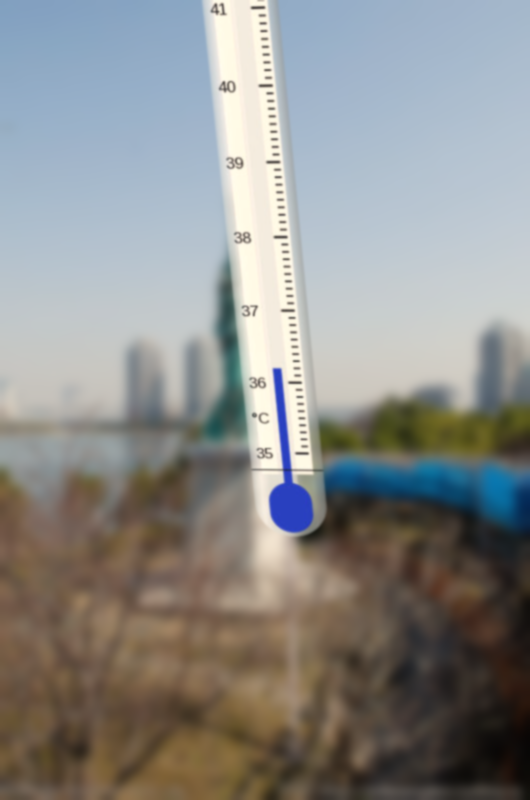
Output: 36.2 °C
